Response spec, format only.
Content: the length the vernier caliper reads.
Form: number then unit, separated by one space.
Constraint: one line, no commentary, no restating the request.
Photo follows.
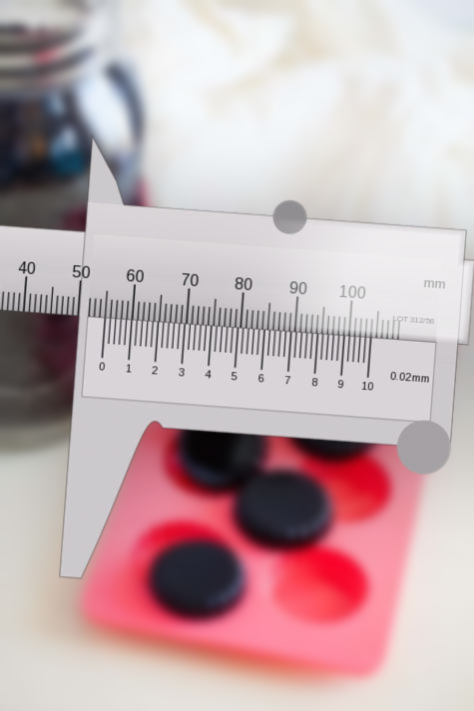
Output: 55.0 mm
